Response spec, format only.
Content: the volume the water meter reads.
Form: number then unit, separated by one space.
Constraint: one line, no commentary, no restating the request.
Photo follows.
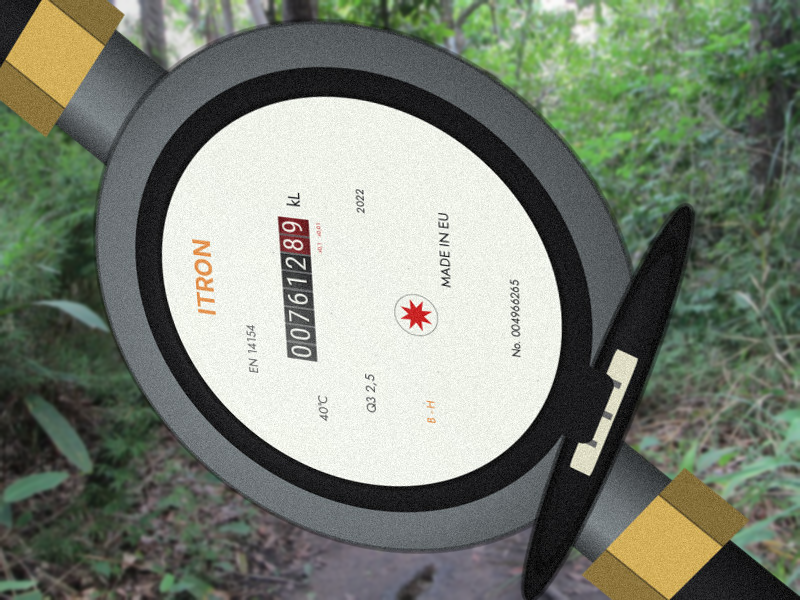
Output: 7612.89 kL
